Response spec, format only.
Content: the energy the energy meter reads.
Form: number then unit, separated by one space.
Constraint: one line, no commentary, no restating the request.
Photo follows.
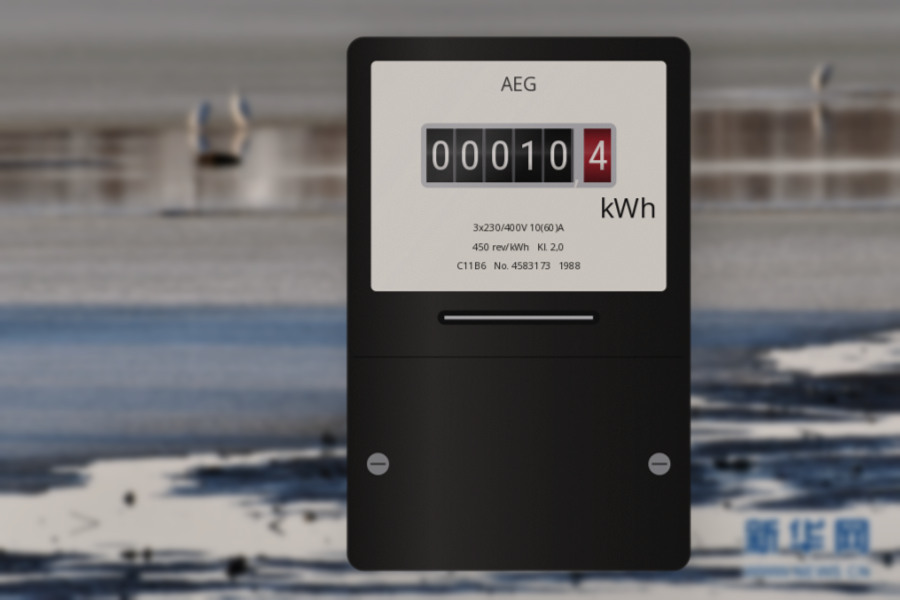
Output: 10.4 kWh
